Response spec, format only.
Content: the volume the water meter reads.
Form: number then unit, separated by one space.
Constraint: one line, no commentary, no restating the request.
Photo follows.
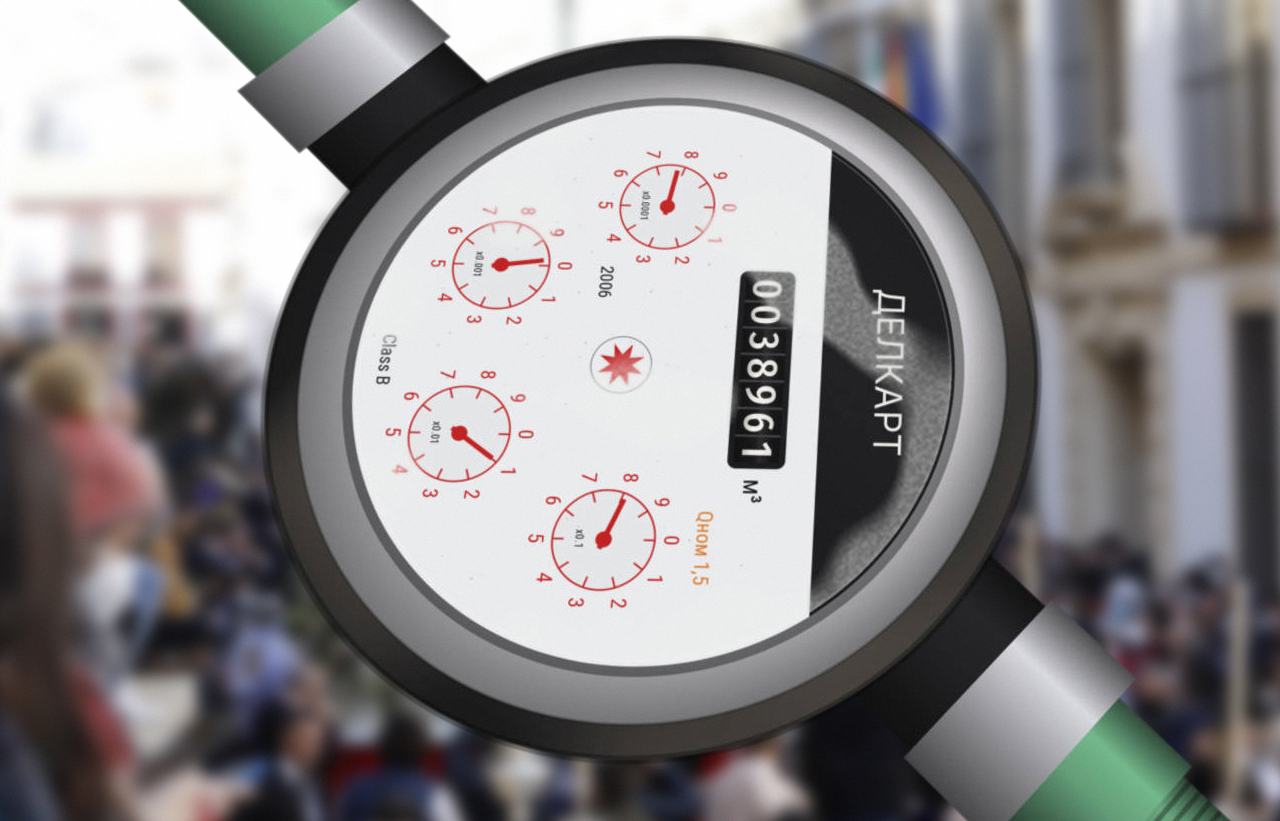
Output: 38961.8097 m³
